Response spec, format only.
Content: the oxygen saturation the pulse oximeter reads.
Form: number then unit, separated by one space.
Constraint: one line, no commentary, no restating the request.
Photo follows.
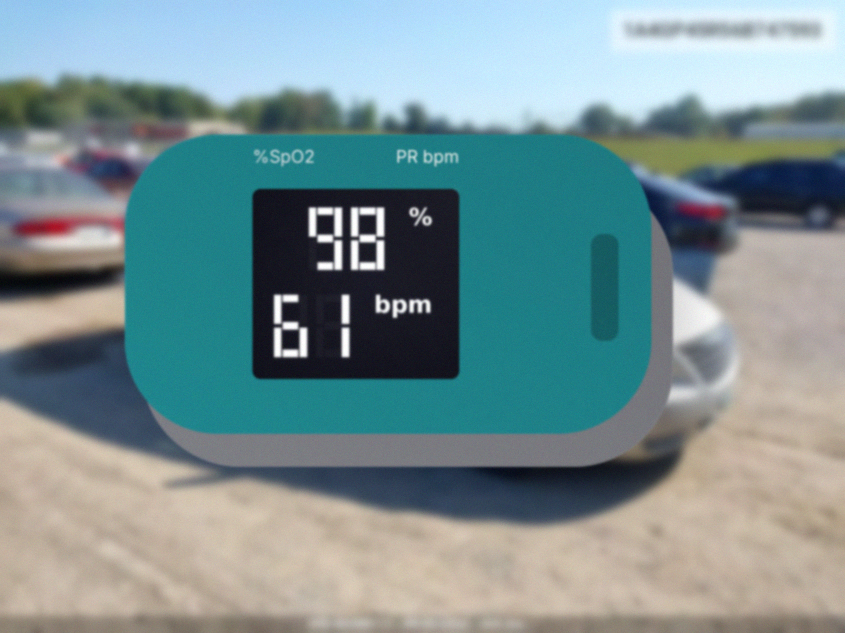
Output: 98 %
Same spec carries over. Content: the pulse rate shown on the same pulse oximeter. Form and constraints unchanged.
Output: 61 bpm
